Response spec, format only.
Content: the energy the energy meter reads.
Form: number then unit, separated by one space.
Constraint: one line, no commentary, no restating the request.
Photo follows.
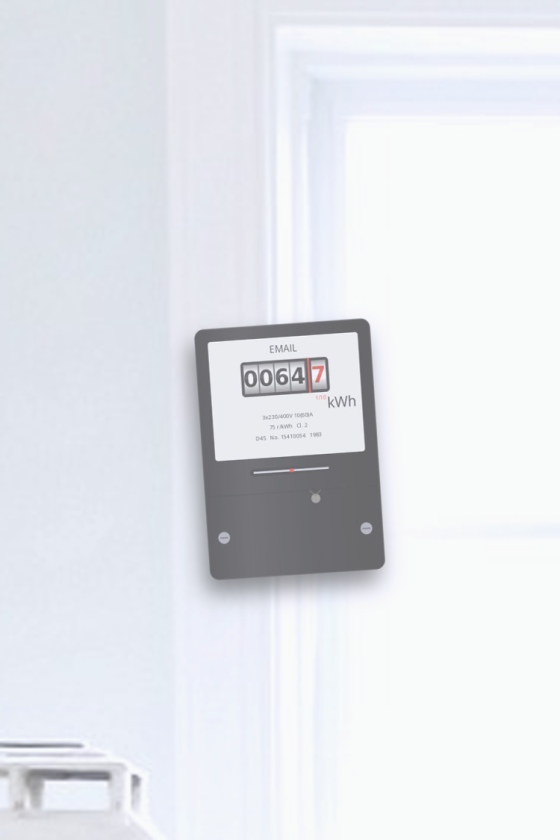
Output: 64.7 kWh
